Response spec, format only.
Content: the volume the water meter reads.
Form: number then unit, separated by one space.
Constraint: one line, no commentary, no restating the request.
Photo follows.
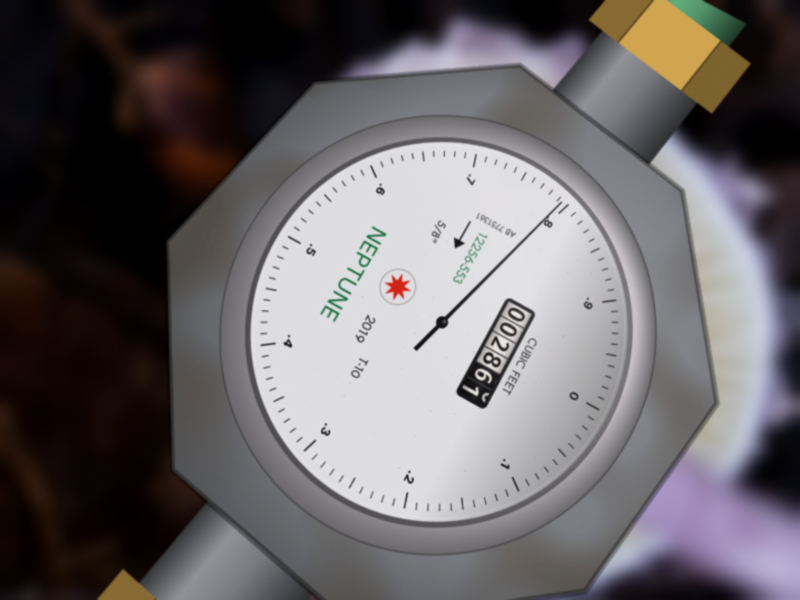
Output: 2860.79 ft³
